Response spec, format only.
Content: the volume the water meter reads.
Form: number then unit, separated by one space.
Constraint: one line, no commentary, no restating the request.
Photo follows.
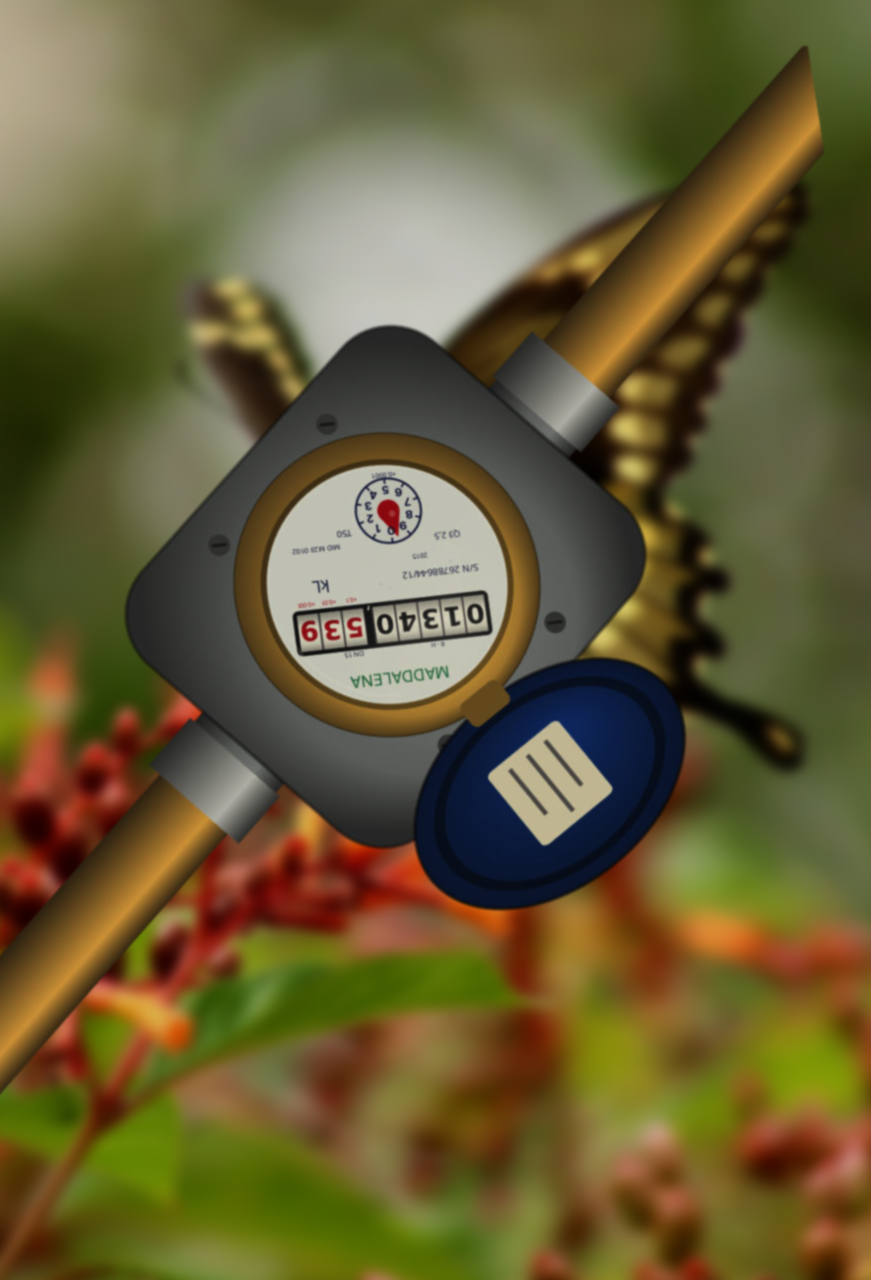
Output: 1340.5389 kL
